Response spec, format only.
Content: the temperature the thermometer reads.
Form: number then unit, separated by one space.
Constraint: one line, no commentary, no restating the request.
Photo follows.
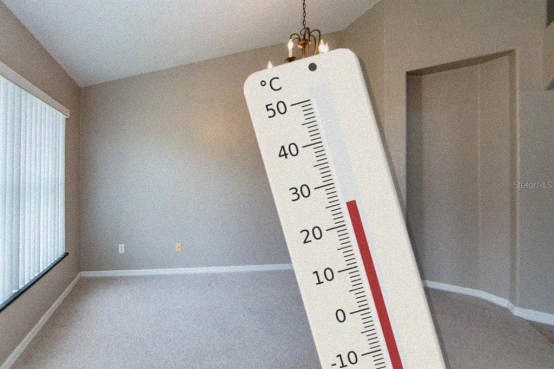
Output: 25 °C
